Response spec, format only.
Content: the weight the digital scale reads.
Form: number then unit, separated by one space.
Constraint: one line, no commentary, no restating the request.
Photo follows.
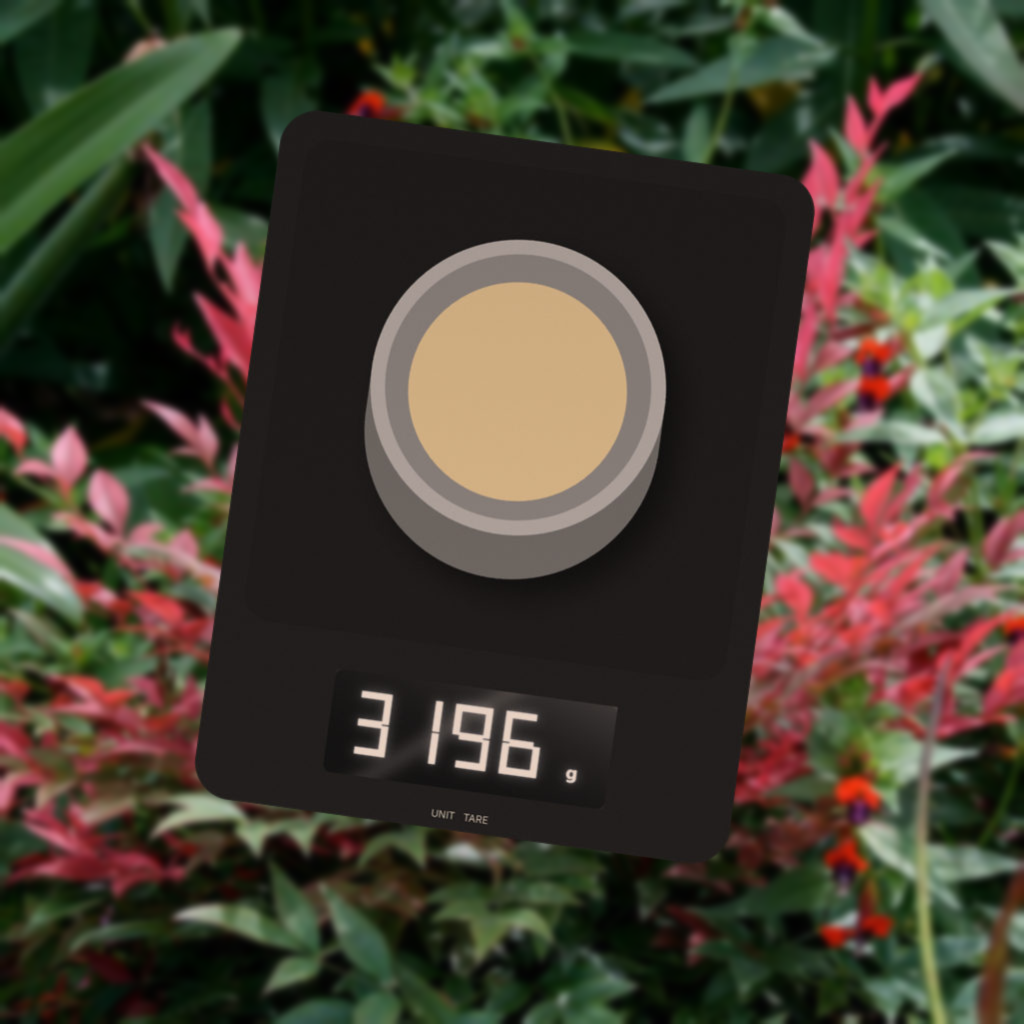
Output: 3196 g
